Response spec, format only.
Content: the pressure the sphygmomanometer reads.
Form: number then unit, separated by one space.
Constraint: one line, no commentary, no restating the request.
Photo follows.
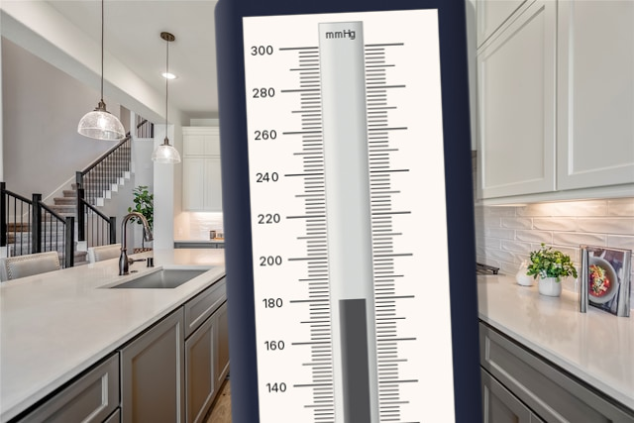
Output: 180 mmHg
